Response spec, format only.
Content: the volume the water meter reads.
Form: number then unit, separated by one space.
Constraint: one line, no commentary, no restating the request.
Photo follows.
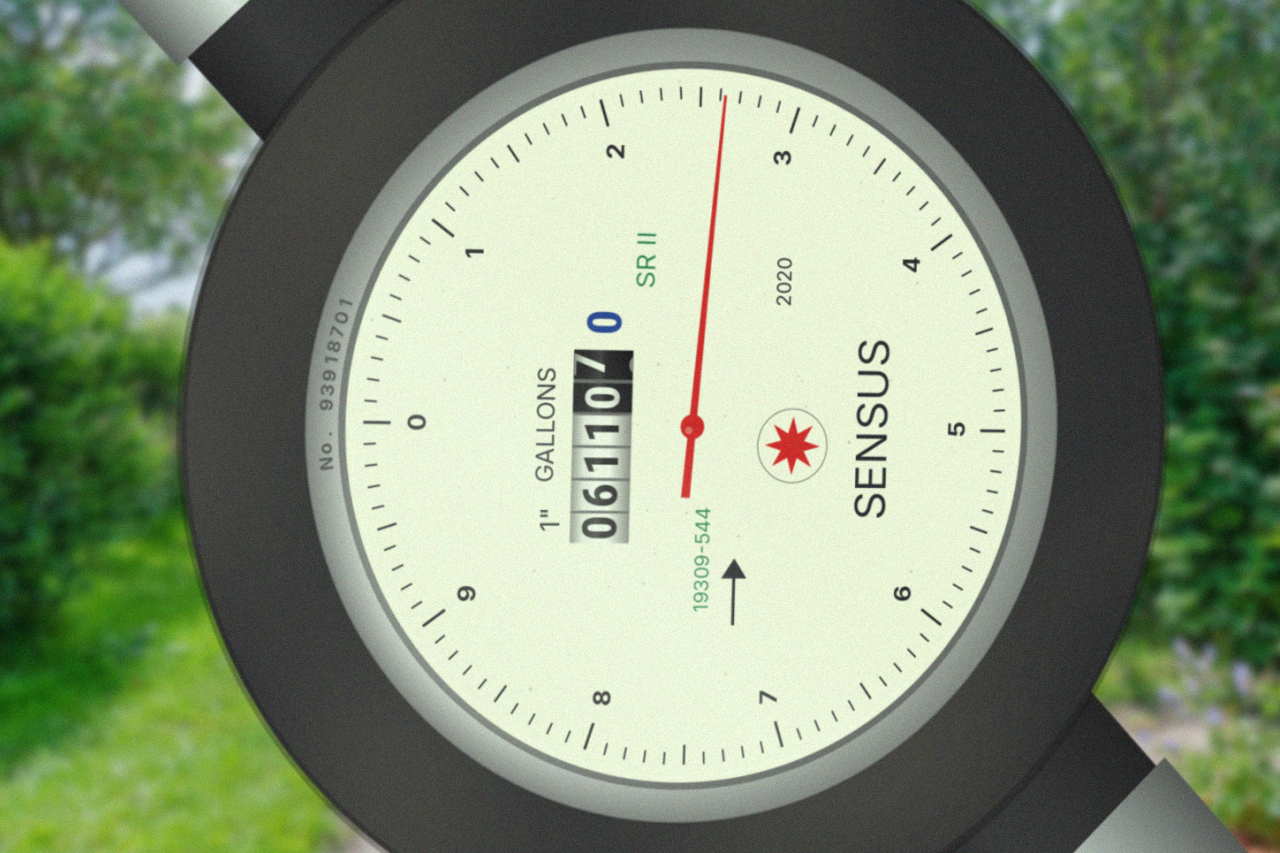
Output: 611072.6 gal
